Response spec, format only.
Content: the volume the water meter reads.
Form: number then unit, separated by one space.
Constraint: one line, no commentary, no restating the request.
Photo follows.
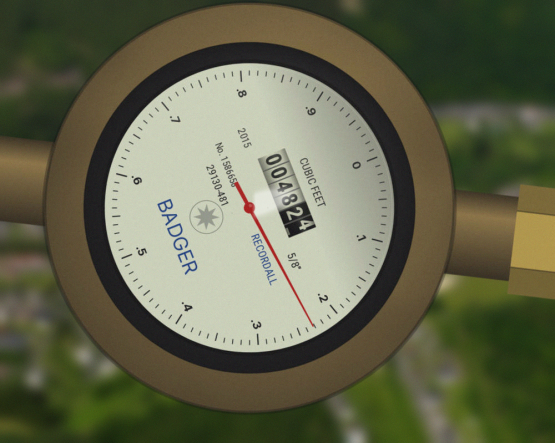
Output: 4824.23 ft³
